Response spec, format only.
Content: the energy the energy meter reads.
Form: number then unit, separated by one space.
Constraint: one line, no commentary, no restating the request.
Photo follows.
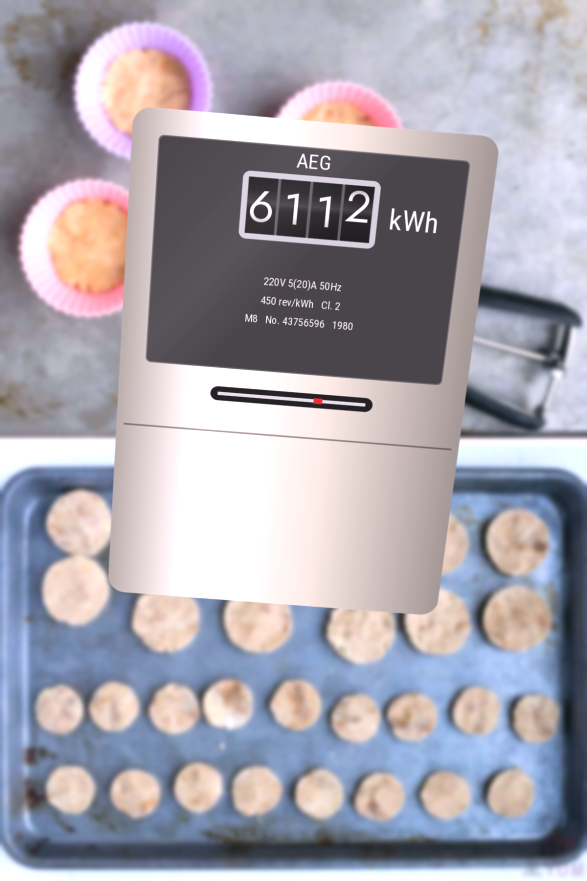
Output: 6112 kWh
